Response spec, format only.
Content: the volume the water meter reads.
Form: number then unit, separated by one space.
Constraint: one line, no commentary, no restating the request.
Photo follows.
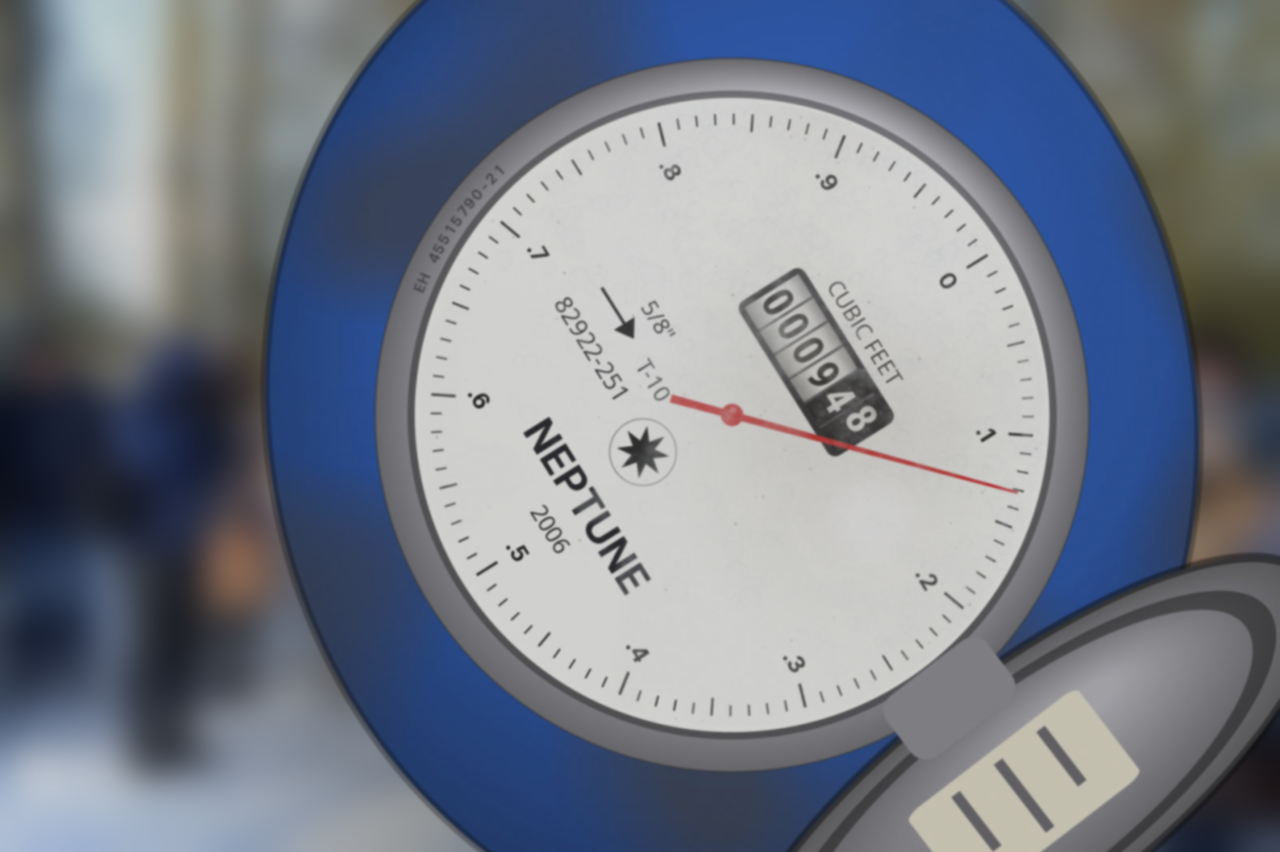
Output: 948.13 ft³
